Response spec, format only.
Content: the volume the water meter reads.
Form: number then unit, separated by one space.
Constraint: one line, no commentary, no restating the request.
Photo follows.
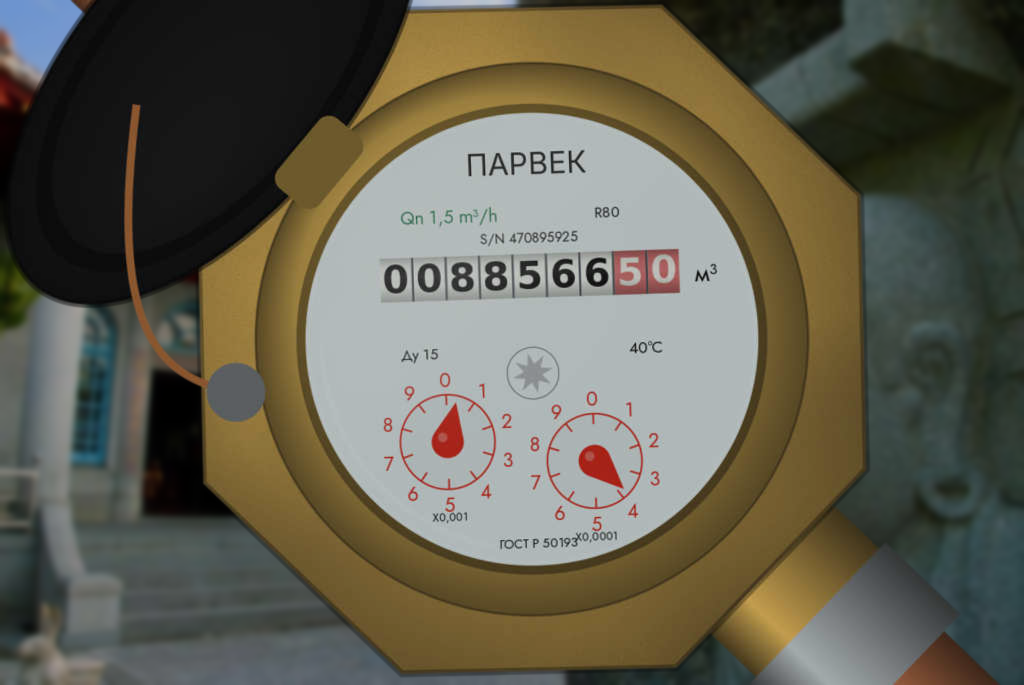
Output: 88566.5003 m³
